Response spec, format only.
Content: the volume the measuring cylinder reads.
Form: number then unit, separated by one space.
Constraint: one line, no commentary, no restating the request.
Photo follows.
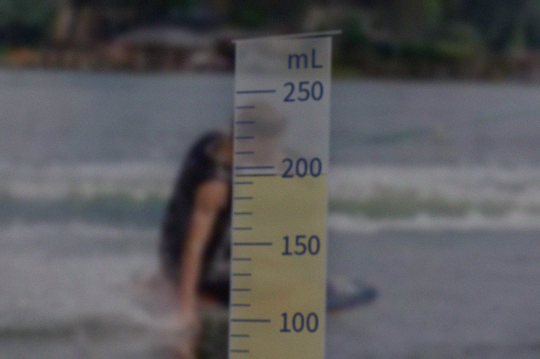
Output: 195 mL
